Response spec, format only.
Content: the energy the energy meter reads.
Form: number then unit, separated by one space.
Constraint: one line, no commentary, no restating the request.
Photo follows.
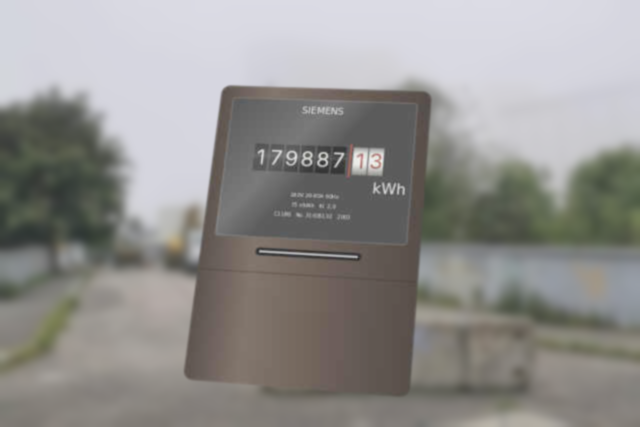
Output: 179887.13 kWh
